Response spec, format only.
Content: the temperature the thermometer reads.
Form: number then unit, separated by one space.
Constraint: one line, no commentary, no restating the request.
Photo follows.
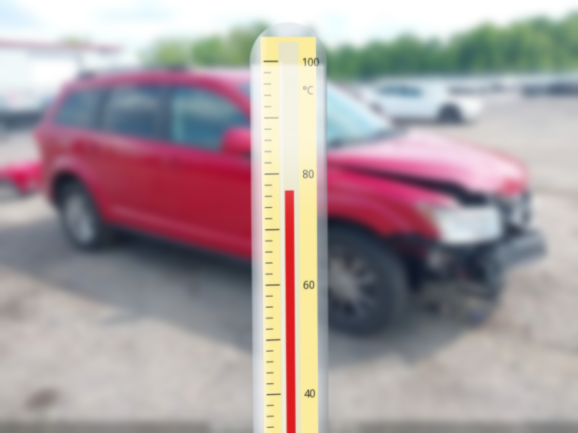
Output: 77 °C
